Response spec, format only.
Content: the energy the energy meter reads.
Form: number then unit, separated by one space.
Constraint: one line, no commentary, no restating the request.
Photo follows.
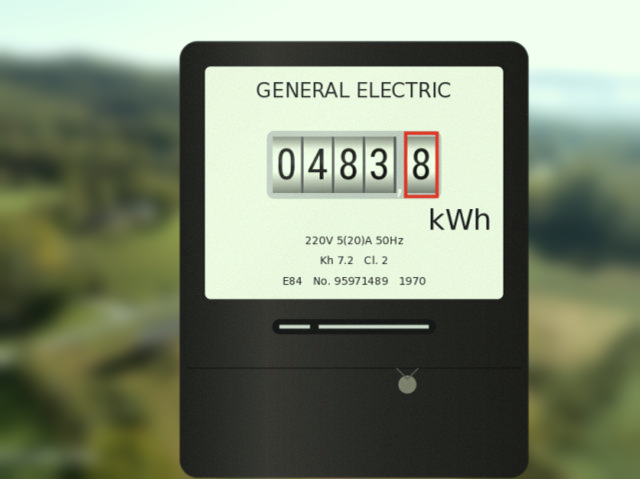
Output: 483.8 kWh
